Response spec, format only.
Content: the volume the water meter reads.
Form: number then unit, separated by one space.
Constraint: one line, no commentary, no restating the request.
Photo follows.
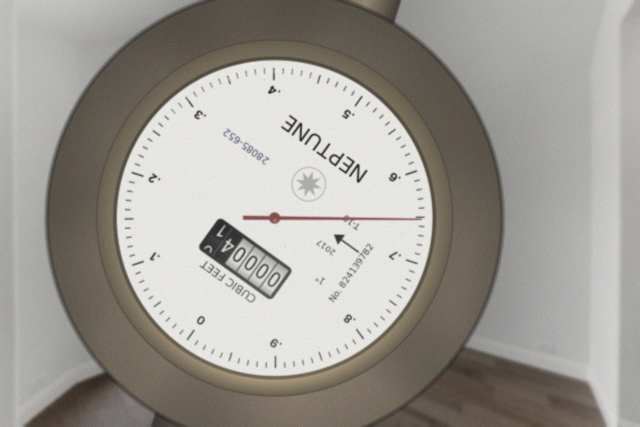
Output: 40.65 ft³
